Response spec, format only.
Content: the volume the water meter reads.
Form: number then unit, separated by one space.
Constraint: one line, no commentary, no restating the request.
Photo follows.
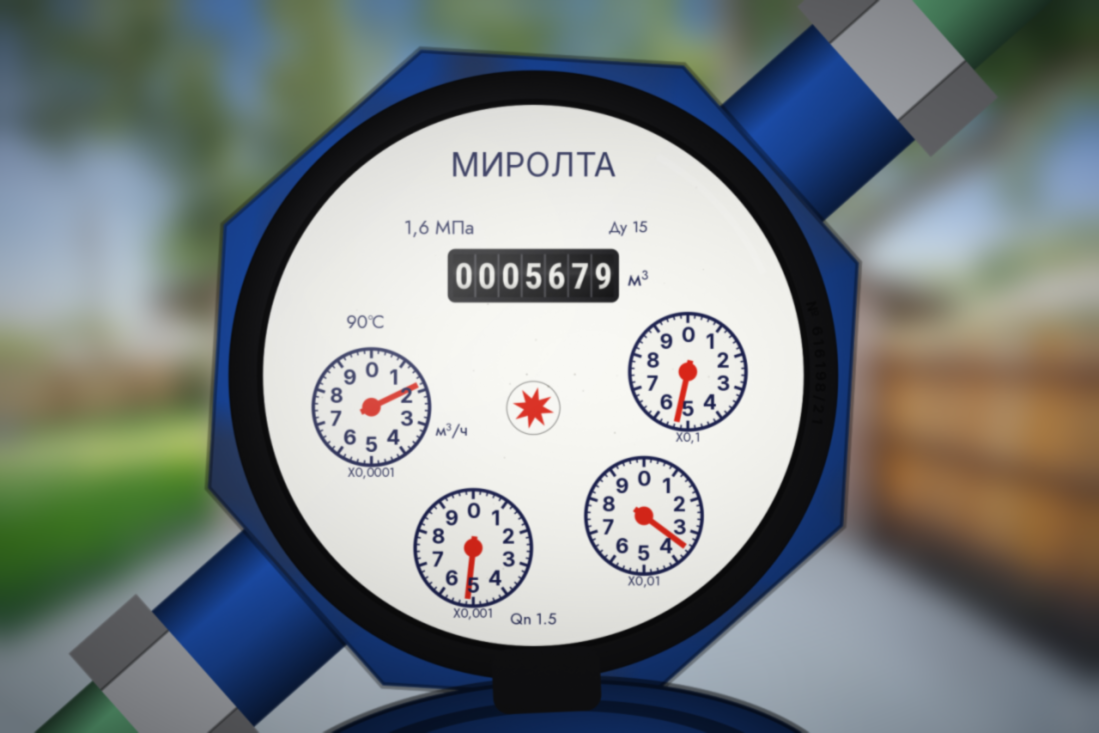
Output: 5679.5351 m³
